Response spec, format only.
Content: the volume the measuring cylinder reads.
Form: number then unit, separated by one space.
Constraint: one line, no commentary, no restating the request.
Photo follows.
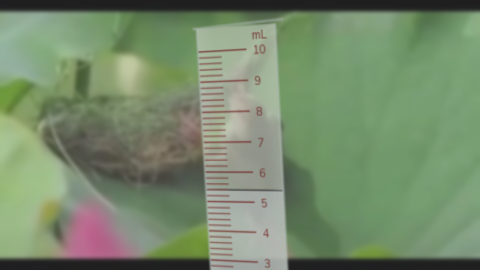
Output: 5.4 mL
